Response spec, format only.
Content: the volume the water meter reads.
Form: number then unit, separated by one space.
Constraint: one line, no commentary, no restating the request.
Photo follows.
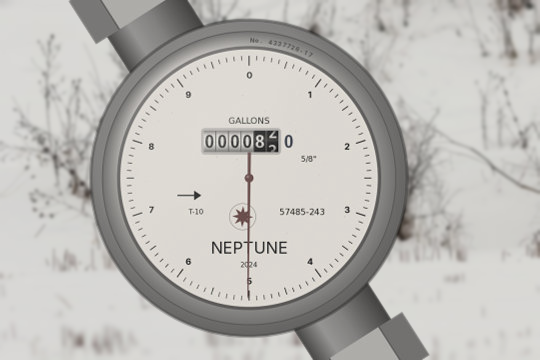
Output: 825.0 gal
